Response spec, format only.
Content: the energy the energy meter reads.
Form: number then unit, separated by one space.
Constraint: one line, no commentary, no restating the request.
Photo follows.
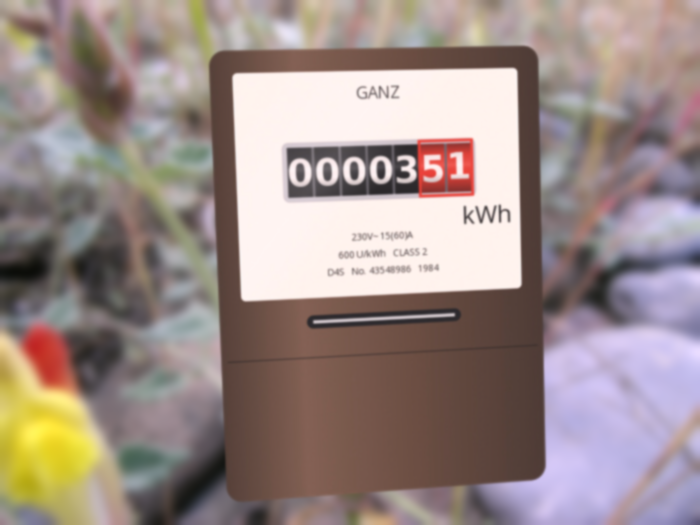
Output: 3.51 kWh
